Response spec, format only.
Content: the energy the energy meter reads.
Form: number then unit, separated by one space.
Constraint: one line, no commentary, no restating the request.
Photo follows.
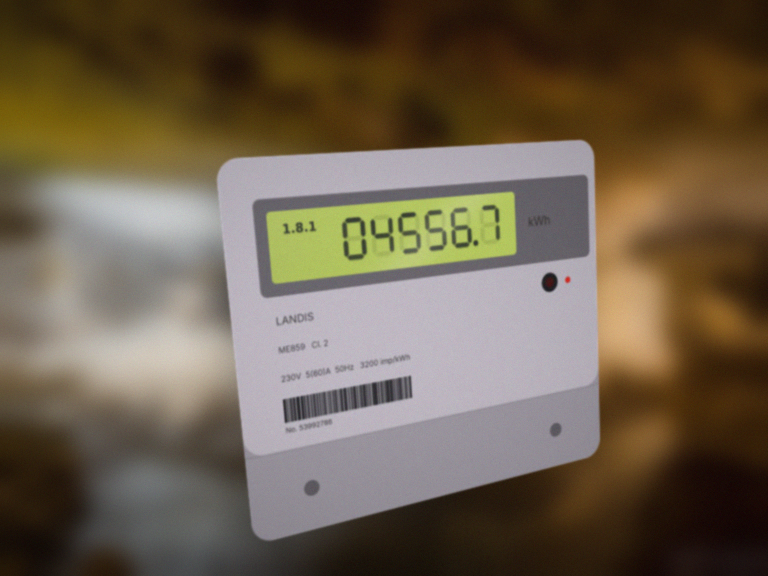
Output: 4556.7 kWh
